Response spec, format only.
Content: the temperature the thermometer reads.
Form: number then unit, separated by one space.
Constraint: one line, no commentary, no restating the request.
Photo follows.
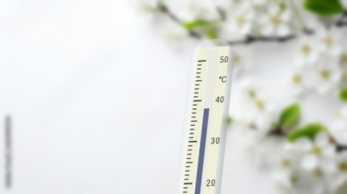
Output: 38 °C
